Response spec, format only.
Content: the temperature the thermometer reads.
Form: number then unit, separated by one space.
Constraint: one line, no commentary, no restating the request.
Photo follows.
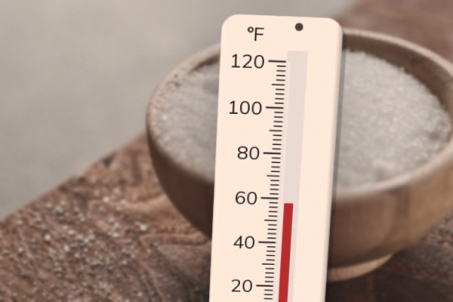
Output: 58 °F
